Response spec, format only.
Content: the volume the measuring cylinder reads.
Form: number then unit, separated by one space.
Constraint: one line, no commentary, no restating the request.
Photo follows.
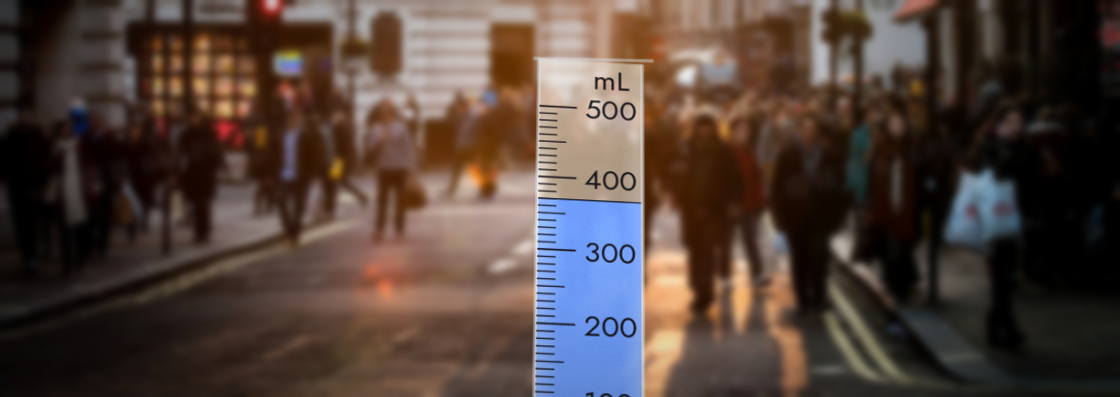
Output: 370 mL
